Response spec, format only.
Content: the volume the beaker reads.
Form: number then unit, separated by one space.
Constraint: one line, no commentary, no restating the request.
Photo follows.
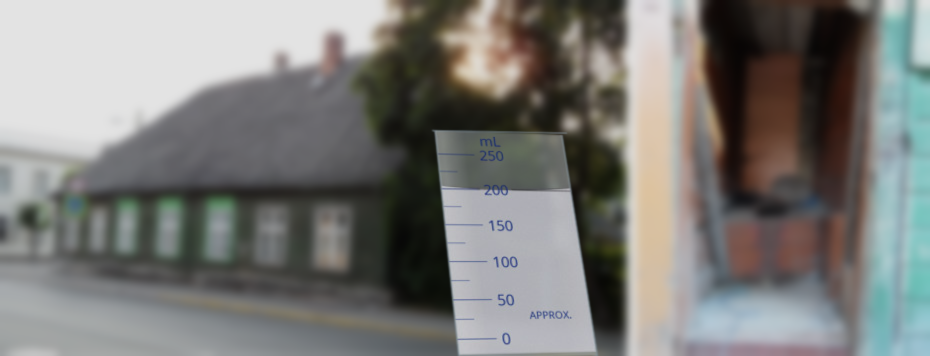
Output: 200 mL
